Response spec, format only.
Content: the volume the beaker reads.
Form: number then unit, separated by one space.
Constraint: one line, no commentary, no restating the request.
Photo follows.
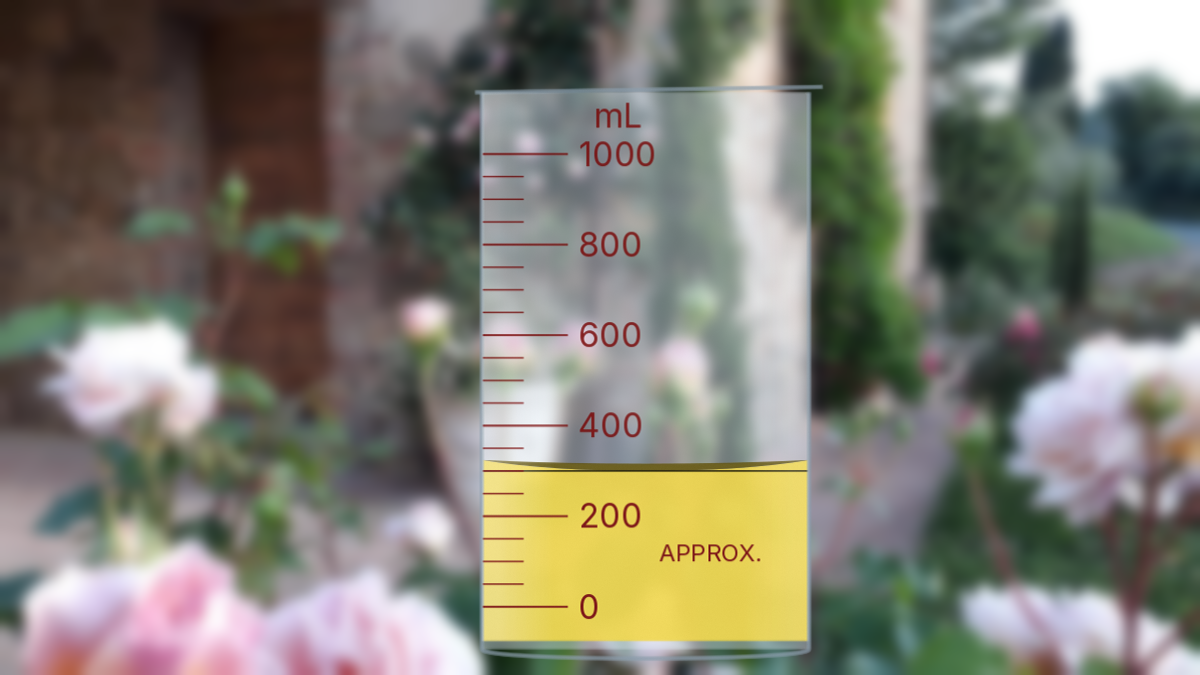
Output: 300 mL
